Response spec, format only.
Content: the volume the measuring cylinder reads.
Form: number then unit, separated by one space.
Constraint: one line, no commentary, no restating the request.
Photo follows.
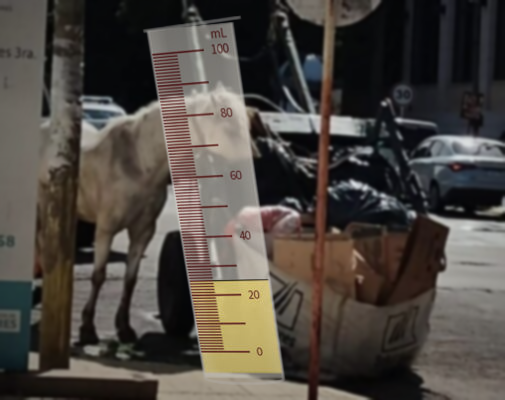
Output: 25 mL
